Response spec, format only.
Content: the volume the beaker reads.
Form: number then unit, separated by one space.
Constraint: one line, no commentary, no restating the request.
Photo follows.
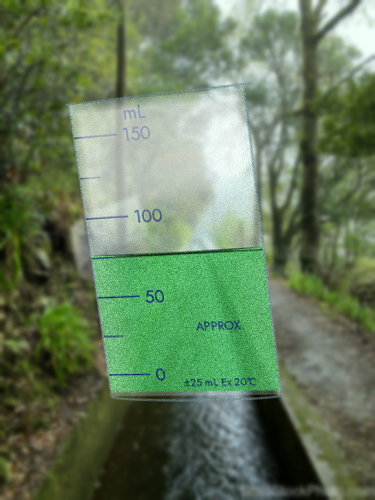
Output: 75 mL
